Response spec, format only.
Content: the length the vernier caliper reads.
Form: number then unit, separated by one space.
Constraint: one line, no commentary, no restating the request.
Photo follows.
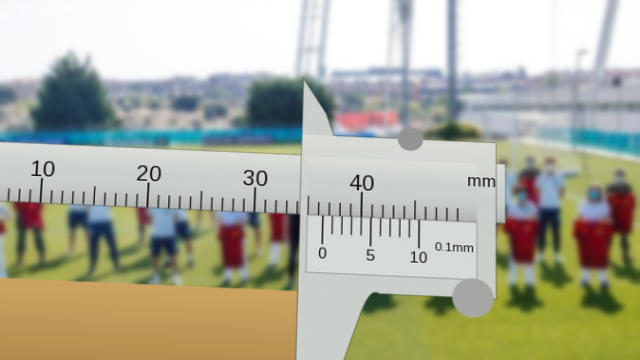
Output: 36.4 mm
